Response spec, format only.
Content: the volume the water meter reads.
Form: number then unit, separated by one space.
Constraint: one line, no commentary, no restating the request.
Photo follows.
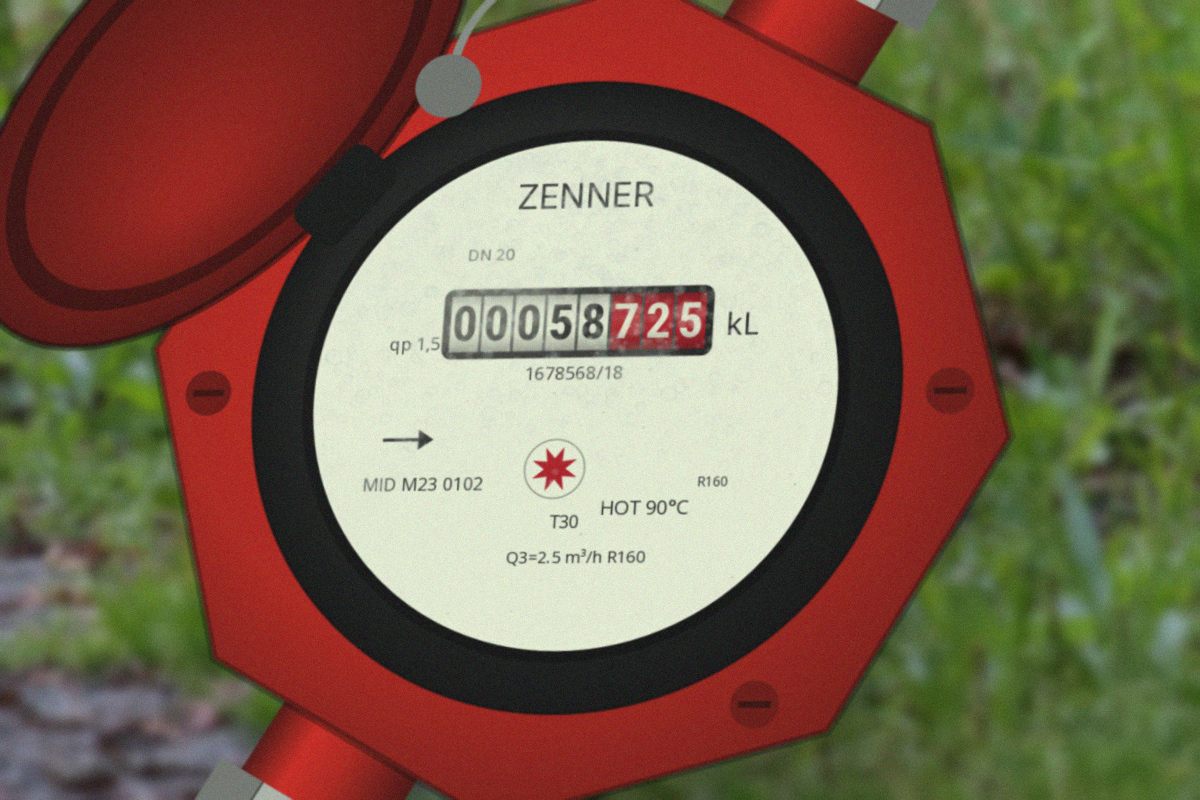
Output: 58.725 kL
